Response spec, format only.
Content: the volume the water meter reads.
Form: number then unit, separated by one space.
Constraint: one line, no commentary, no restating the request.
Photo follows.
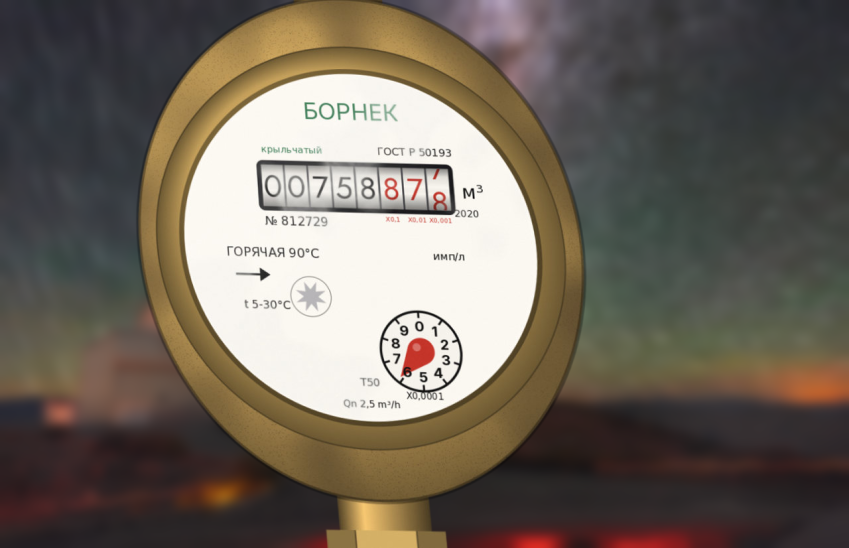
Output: 758.8776 m³
